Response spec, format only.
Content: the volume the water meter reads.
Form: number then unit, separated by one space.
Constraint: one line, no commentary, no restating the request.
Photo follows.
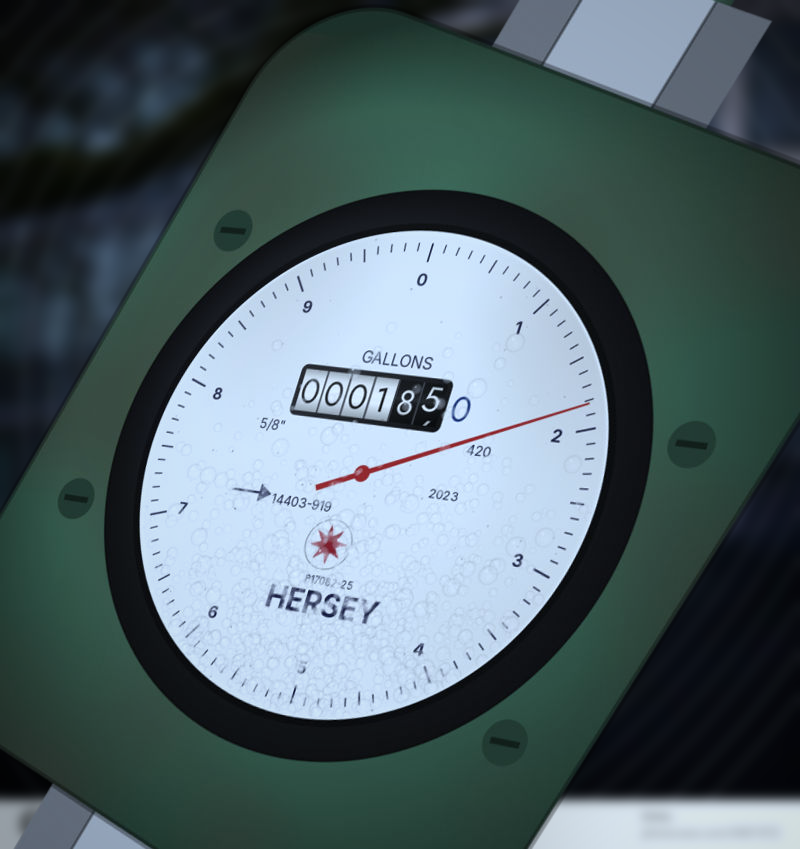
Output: 1851.8 gal
